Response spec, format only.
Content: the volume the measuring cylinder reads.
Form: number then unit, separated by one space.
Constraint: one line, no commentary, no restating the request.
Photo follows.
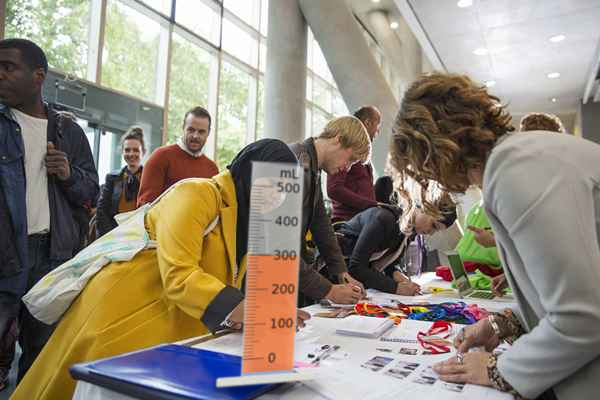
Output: 300 mL
